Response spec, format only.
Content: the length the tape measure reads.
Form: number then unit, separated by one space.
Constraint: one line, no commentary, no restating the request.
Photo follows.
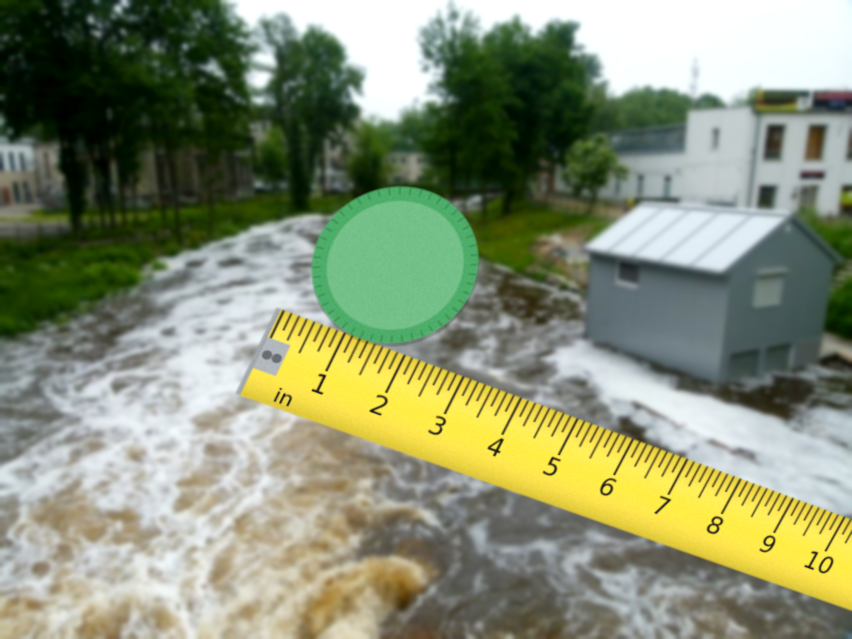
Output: 2.5 in
